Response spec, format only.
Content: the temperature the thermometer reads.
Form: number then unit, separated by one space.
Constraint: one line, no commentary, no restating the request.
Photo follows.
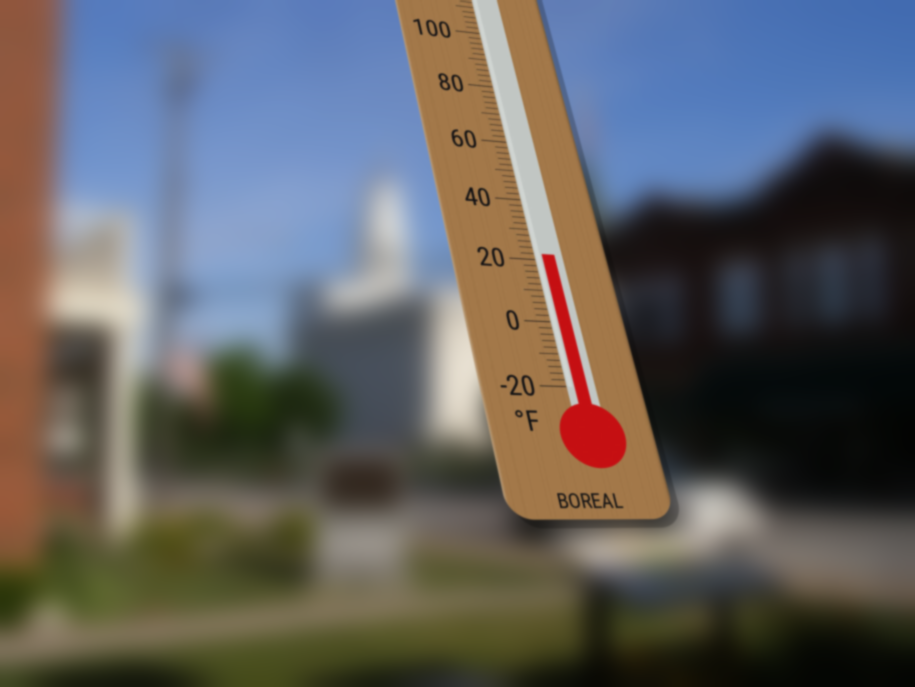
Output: 22 °F
